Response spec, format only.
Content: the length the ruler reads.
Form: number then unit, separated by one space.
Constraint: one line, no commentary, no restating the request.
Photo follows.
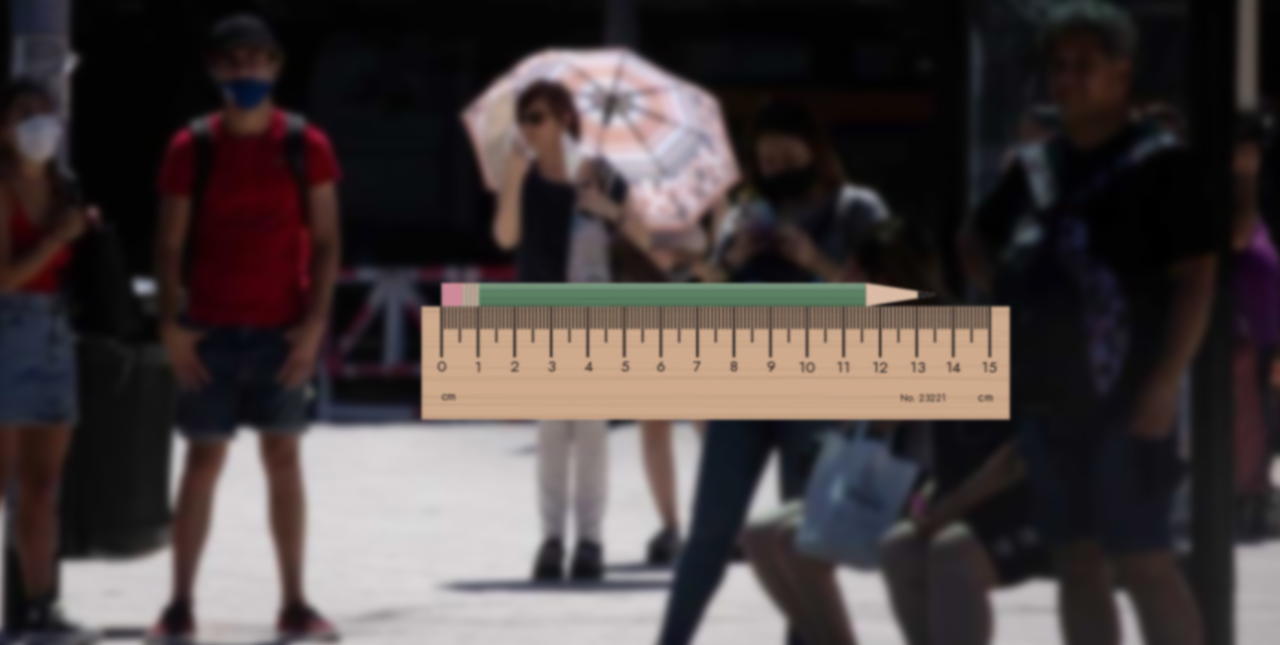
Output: 13.5 cm
